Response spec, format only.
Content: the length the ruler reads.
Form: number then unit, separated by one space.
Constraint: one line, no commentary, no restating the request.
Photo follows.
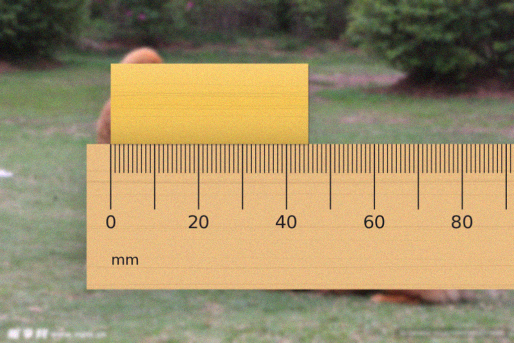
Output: 45 mm
